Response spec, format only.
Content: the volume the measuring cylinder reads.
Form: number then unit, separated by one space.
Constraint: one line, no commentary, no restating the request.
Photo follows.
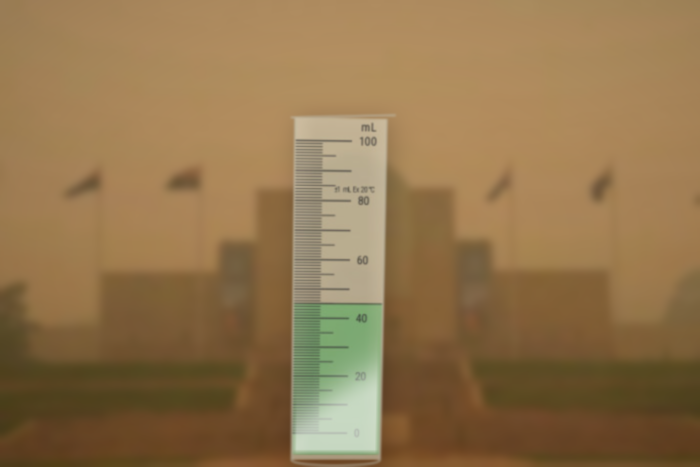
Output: 45 mL
